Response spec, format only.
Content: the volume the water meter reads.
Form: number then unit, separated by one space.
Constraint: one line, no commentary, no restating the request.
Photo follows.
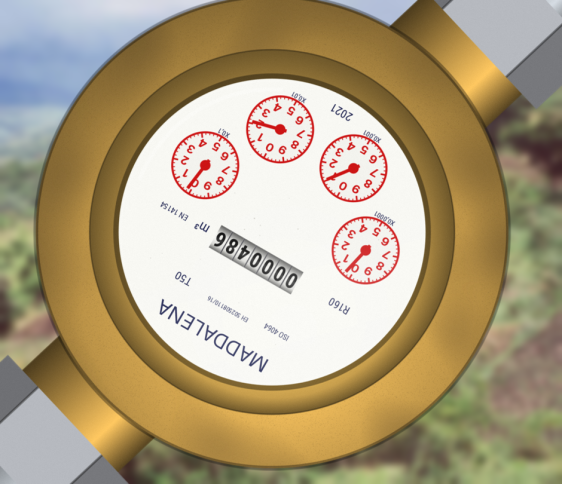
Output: 486.0210 m³
